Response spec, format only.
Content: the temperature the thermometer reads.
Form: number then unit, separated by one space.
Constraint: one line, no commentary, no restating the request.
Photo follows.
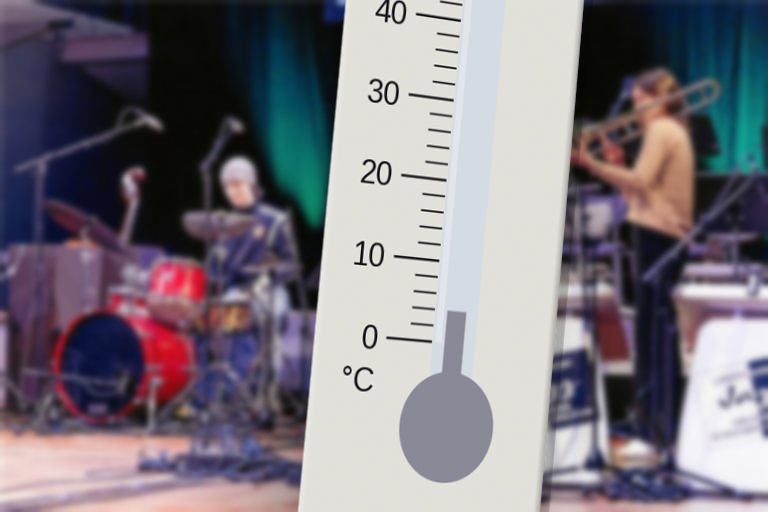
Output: 4 °C
